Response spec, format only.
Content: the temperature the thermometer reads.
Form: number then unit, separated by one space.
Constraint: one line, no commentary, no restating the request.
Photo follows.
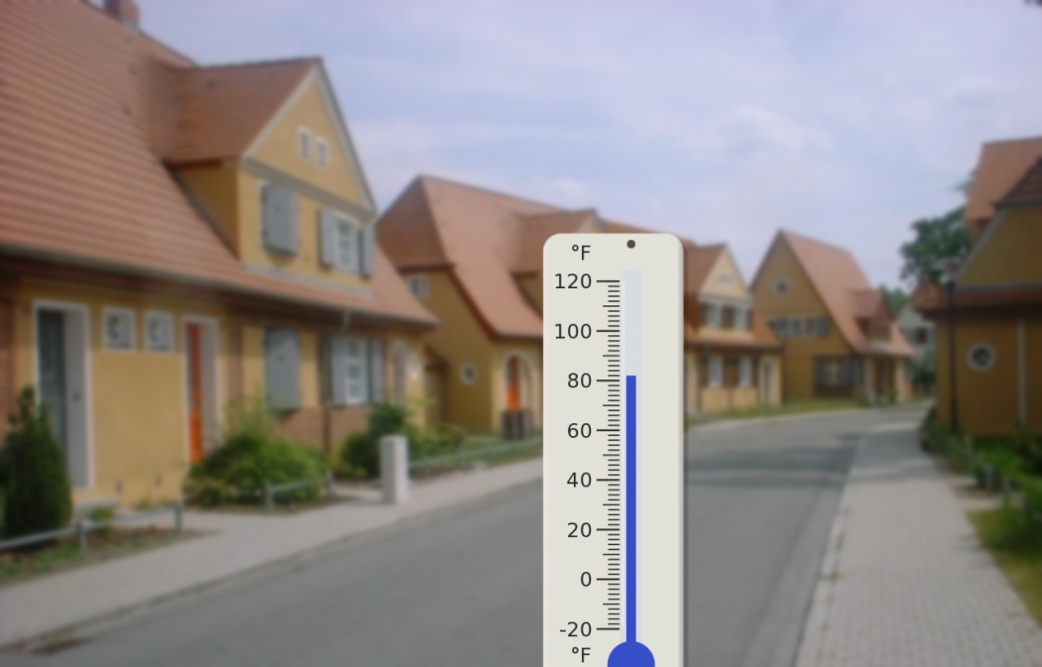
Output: 82 °F
